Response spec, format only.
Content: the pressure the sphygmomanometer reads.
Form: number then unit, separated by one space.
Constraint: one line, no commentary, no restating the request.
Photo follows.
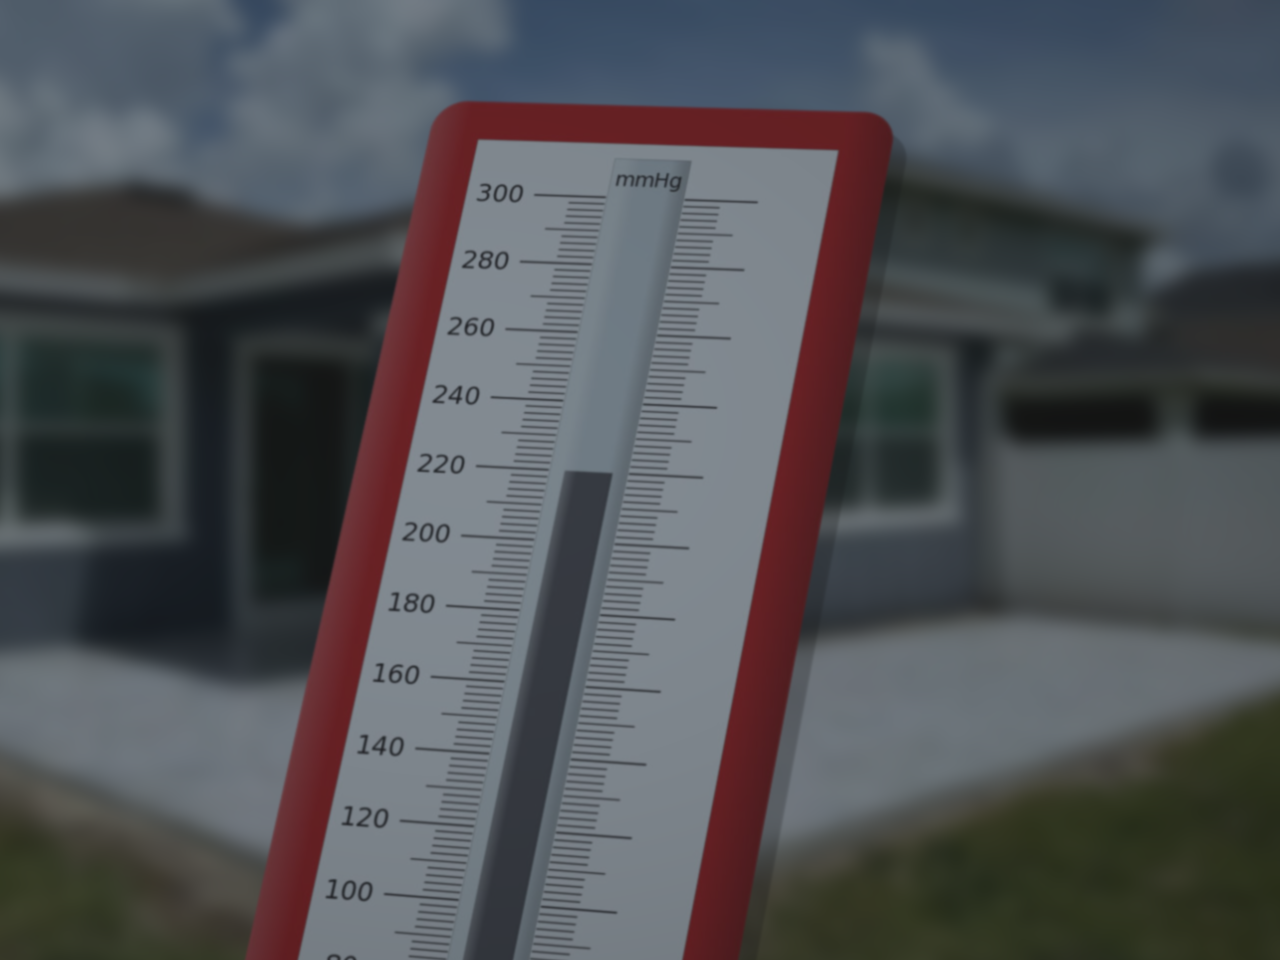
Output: 220 mmHg
